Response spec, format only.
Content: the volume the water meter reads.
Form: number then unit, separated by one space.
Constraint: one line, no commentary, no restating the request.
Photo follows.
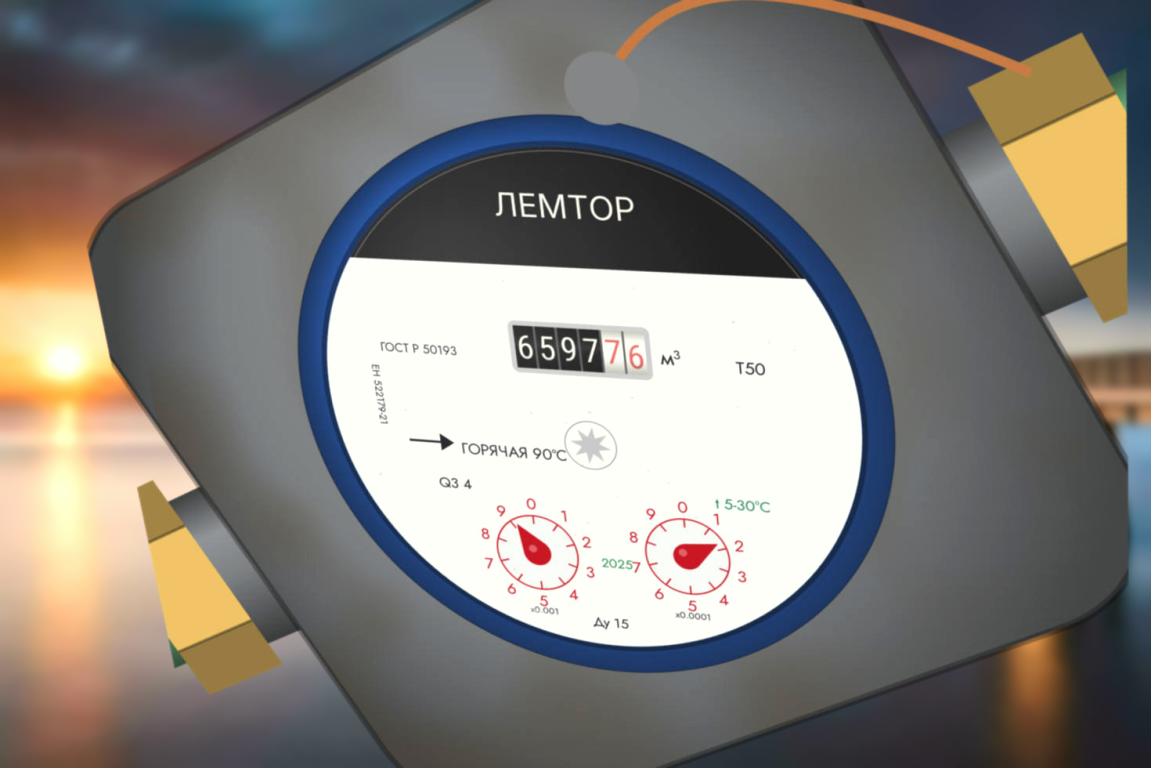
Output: 6597.7591 m³
